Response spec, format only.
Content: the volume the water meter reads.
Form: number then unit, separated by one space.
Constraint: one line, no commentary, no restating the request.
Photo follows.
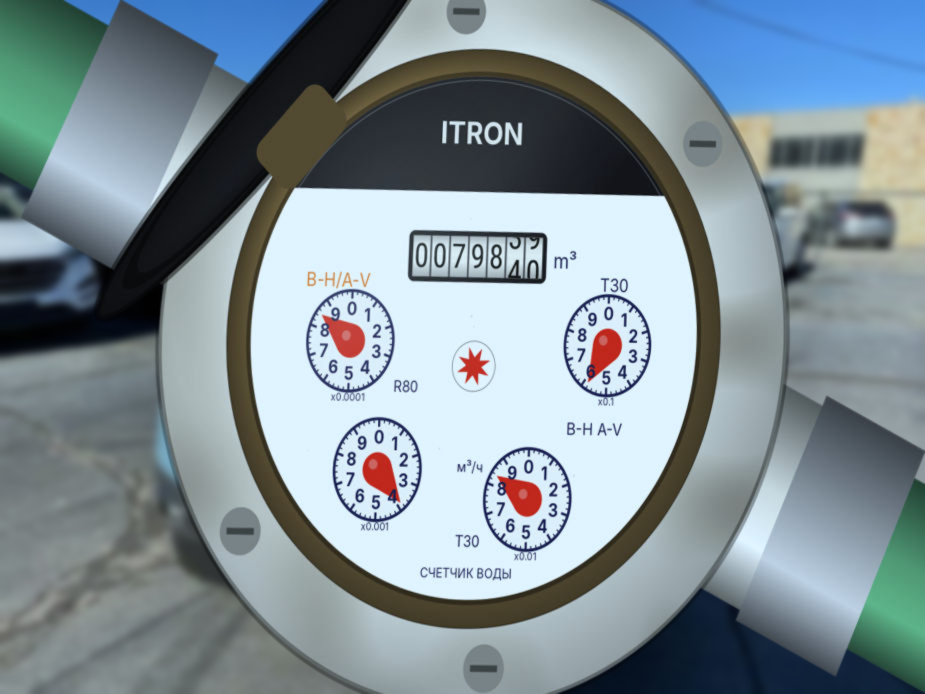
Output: 79839.5838 m³
